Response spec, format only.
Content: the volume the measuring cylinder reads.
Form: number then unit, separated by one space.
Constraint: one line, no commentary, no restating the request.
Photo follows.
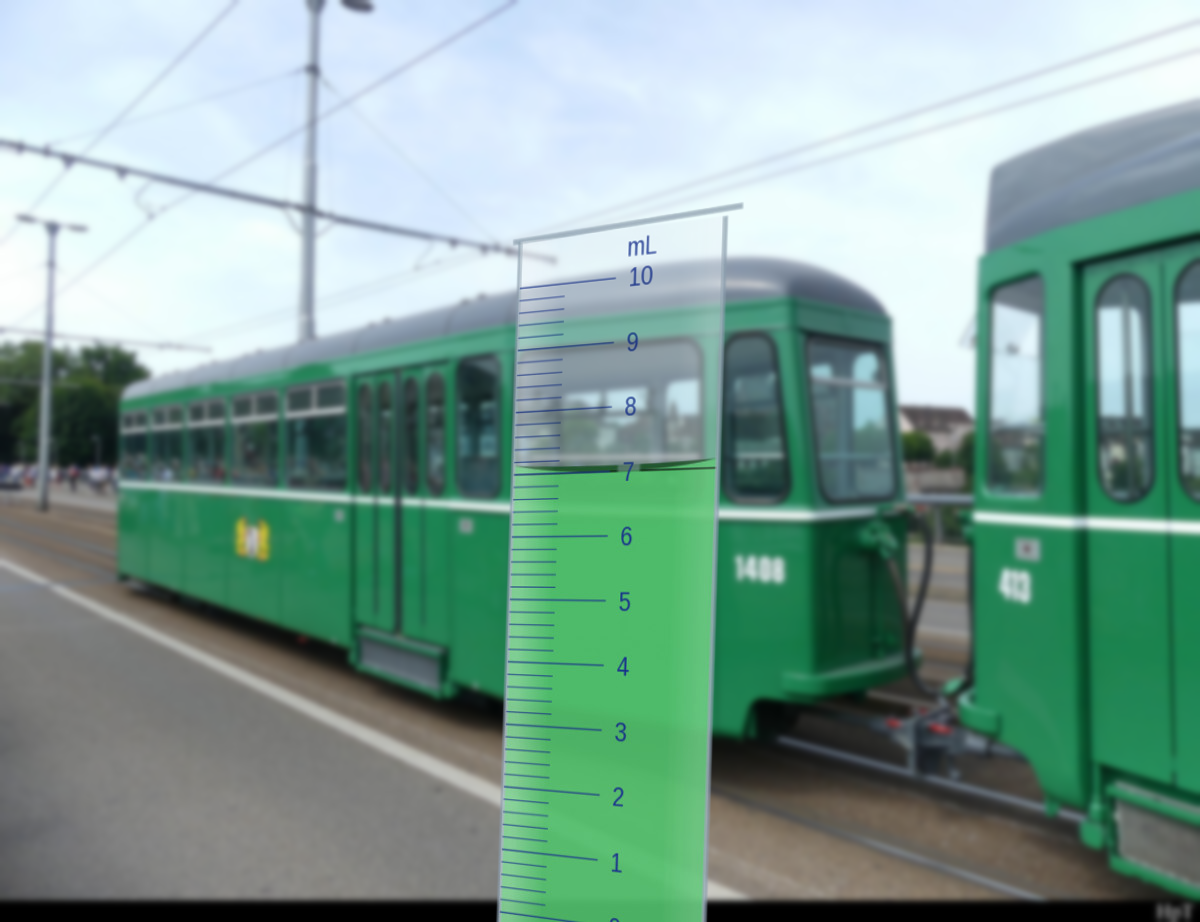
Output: 7 mL
